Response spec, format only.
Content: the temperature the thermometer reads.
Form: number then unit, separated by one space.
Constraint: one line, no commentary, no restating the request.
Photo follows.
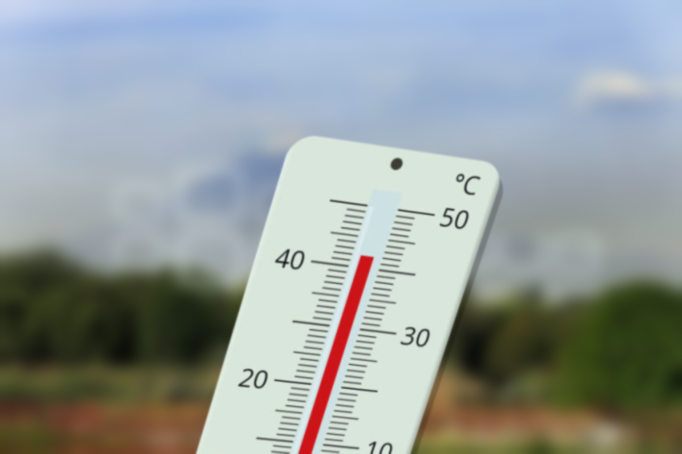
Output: 42 °C
